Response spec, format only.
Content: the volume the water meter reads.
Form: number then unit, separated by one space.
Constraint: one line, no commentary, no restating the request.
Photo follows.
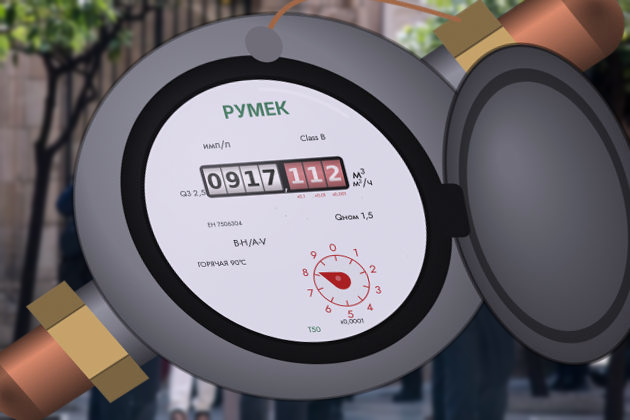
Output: 917.1128 m³
